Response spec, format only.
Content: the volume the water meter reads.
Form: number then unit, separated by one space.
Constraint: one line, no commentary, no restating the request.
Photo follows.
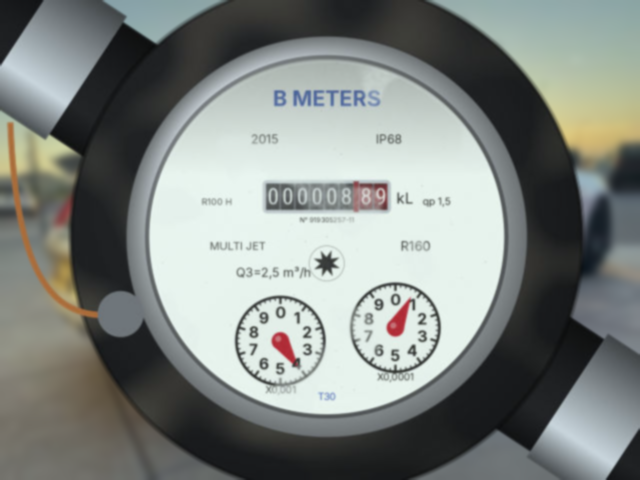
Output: 8.8940 kL
